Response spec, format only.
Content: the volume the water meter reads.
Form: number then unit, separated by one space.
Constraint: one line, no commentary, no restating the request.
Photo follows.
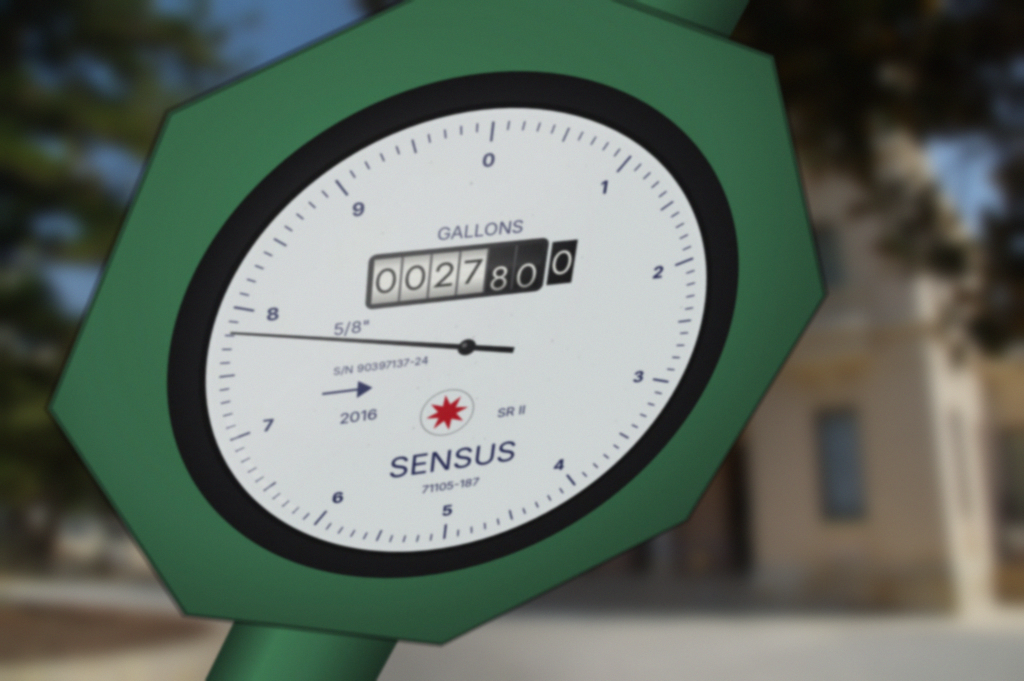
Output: 27797.8 gal
